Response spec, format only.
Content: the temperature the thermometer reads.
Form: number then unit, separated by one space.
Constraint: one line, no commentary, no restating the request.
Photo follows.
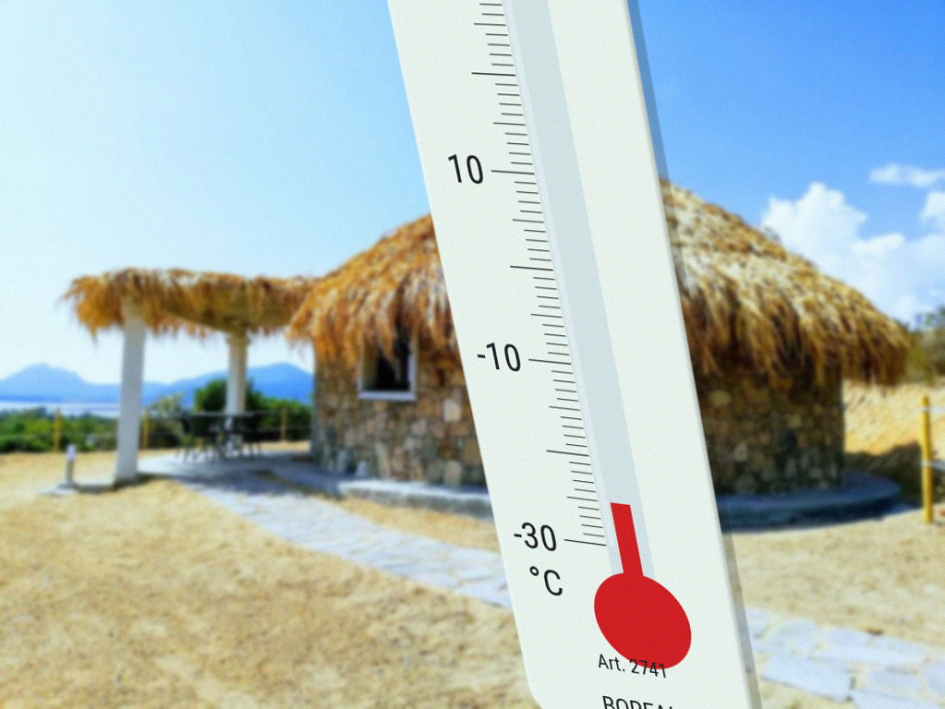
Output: -25 °C
